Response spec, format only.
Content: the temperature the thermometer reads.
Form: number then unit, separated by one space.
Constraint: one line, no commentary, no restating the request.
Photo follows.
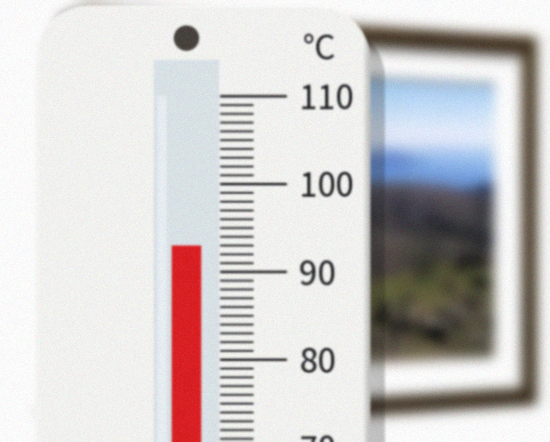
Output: 93 °C
